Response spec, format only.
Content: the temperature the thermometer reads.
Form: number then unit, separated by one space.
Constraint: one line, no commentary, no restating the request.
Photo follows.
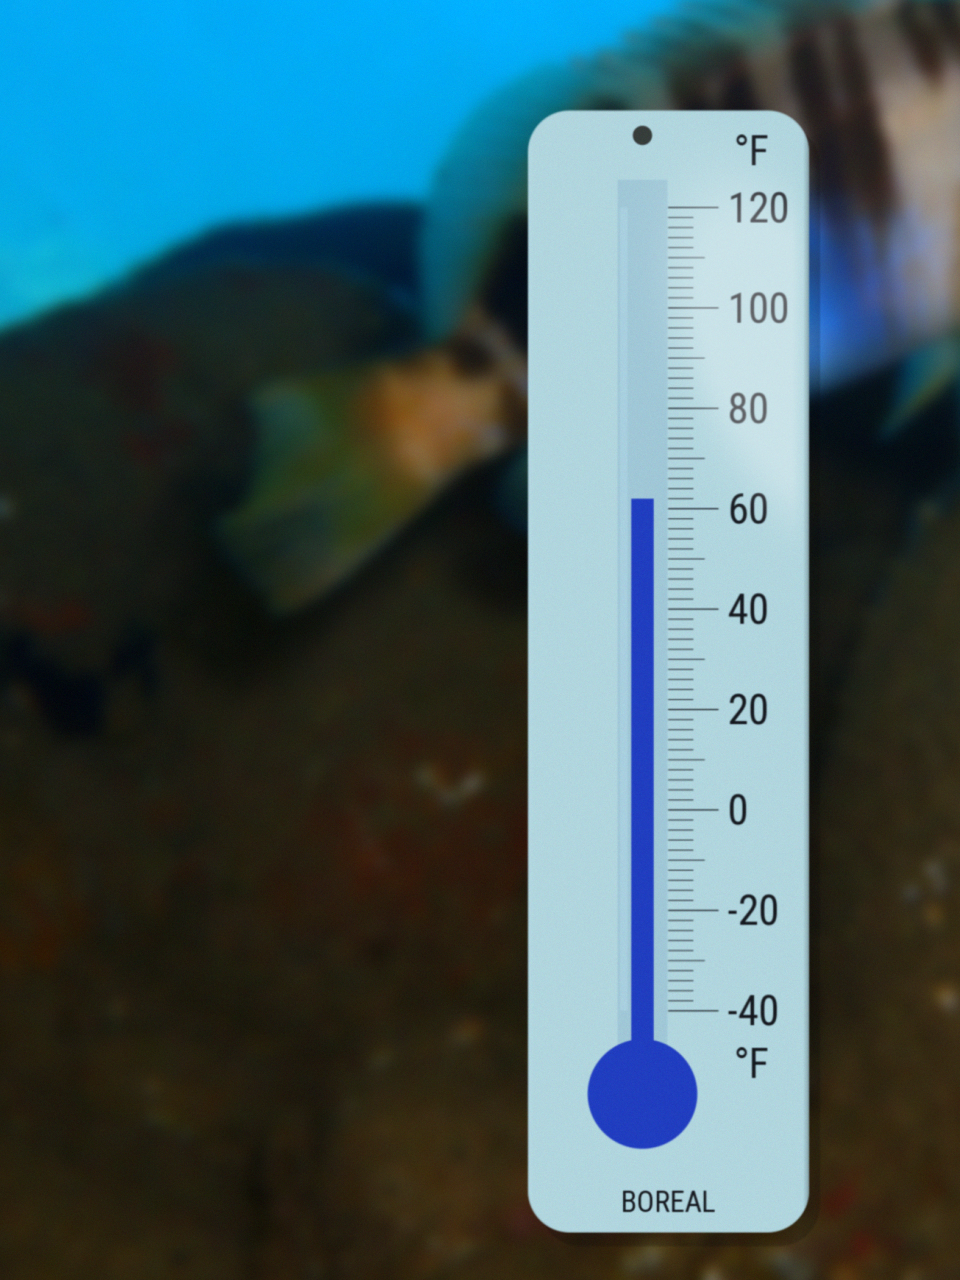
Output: 62 °F
